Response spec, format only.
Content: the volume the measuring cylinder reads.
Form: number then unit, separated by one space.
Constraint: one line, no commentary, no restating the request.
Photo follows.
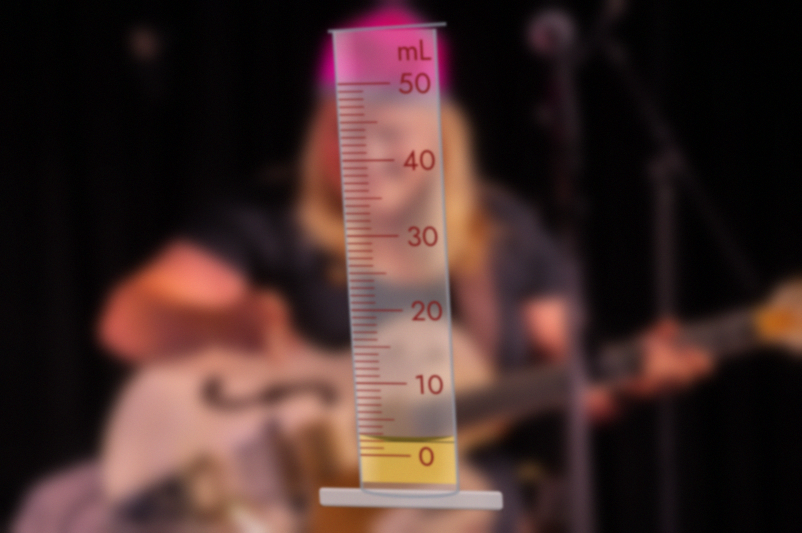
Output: 2 mL
